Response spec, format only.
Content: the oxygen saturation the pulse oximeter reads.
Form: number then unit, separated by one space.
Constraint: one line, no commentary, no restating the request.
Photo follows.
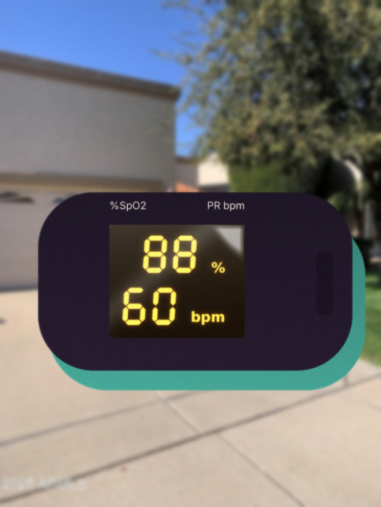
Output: 88 %
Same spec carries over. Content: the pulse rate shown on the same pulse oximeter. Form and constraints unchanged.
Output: 60 bpm
